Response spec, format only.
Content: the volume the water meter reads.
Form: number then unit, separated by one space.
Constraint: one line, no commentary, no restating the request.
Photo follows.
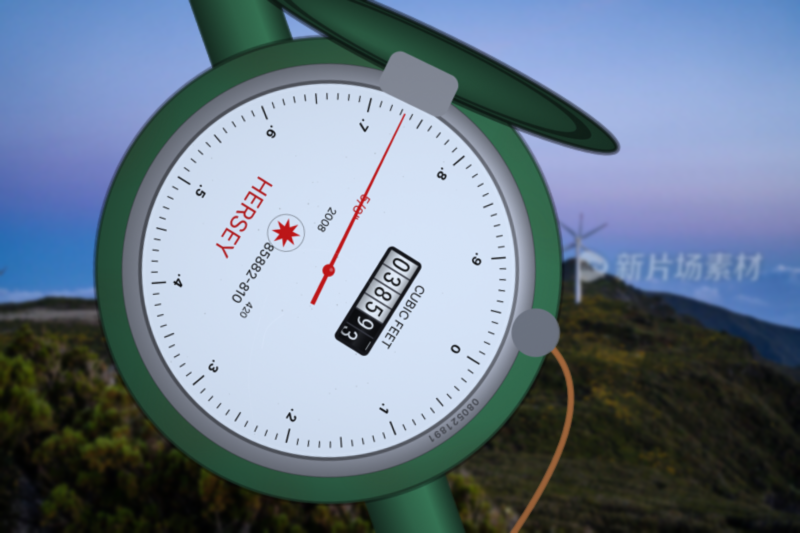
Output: 38592.73 ft³
